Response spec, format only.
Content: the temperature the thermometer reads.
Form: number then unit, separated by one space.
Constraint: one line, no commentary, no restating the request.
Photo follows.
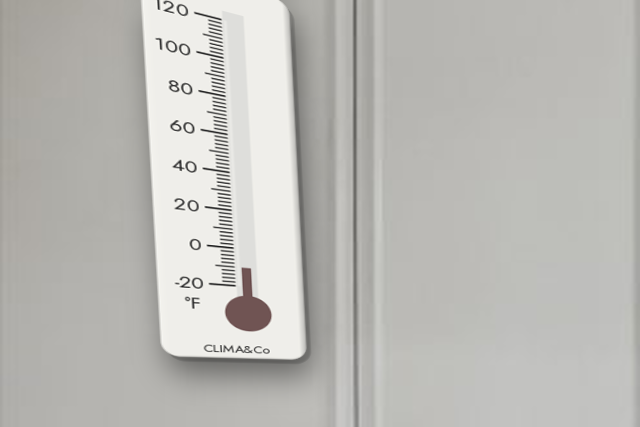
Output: -10 °F
